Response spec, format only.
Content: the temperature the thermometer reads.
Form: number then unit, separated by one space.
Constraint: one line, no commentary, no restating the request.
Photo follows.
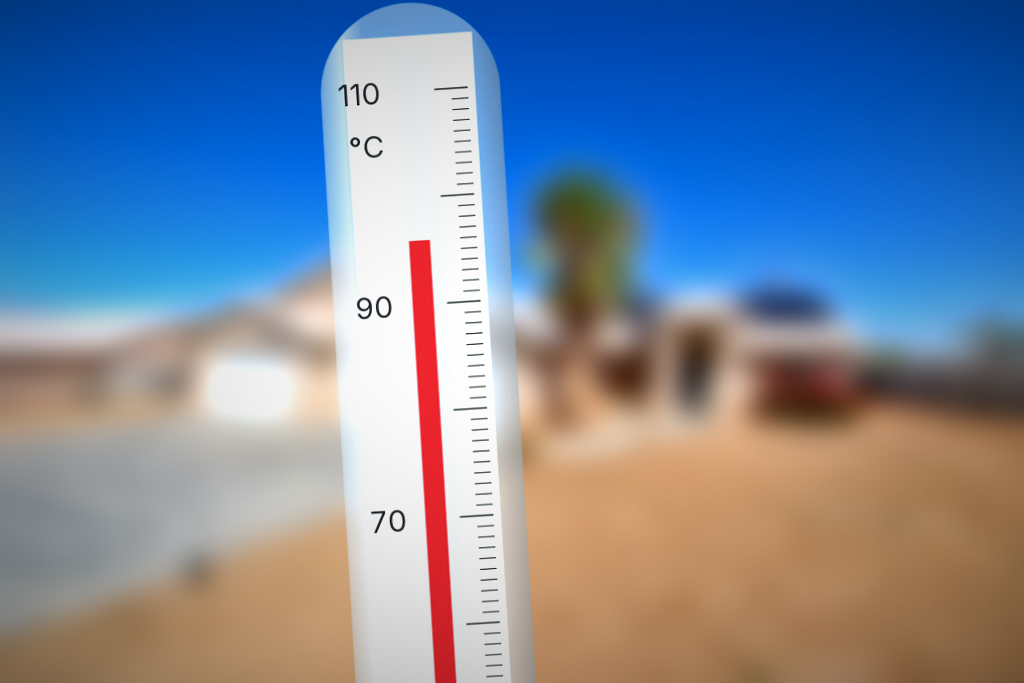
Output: 96 °C
